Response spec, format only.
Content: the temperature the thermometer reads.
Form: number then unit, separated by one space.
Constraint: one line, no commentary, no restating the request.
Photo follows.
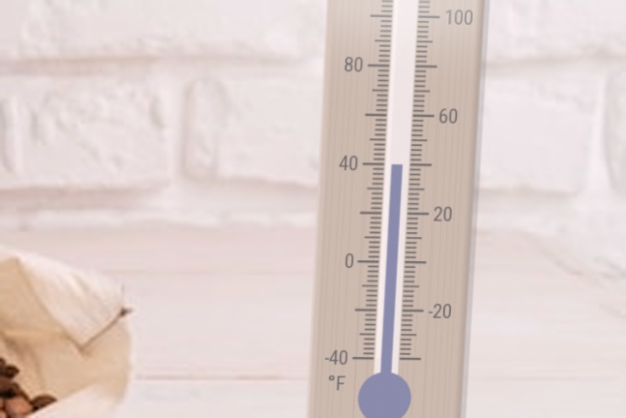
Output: 40 °F
